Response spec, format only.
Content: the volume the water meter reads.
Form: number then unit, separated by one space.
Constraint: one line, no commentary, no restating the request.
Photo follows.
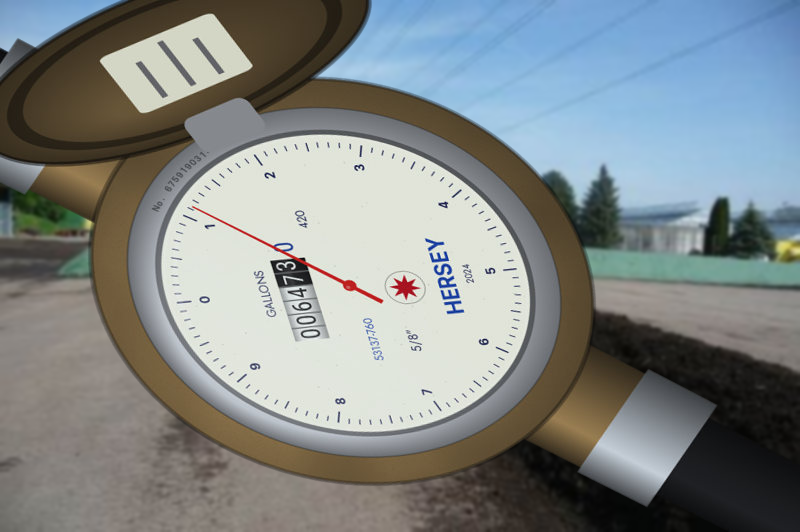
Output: 64731.1 gal
